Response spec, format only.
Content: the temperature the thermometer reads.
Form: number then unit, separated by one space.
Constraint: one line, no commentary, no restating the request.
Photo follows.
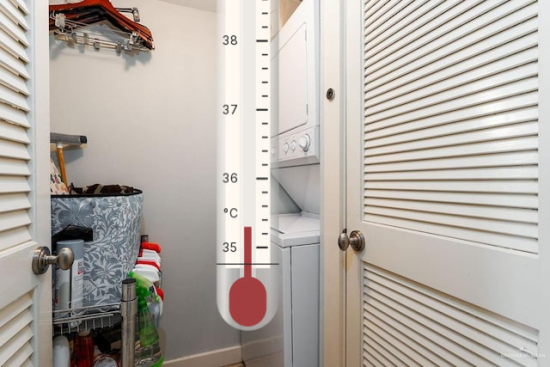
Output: 35.3 °C
